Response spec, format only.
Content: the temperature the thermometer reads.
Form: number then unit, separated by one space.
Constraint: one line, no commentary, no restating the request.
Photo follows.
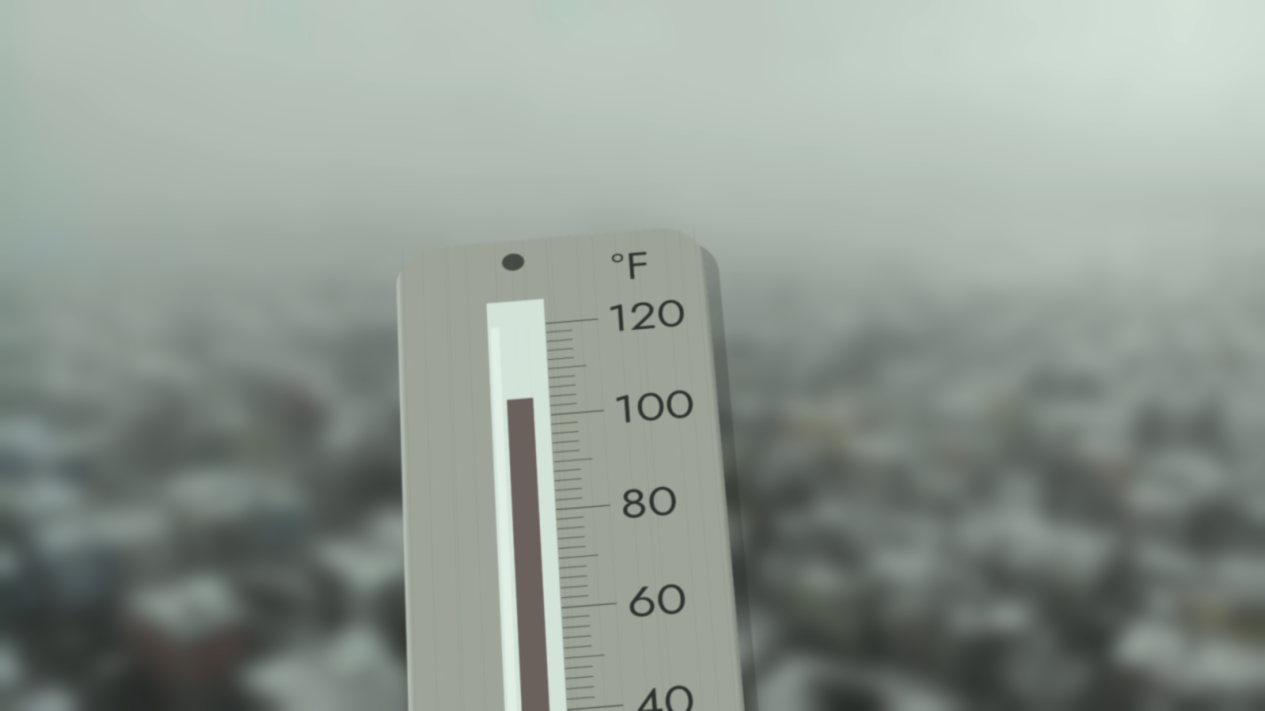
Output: 104 °F
